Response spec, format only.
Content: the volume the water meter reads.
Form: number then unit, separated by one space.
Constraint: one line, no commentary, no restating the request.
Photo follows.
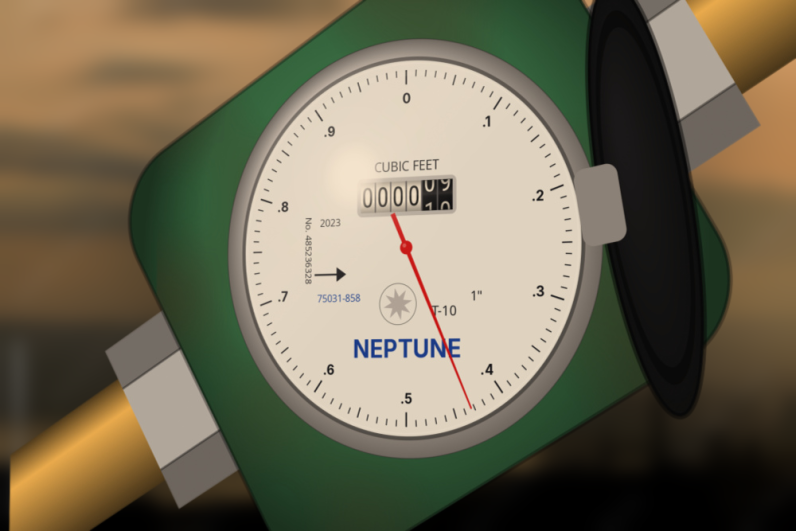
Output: 9.43 ft³
